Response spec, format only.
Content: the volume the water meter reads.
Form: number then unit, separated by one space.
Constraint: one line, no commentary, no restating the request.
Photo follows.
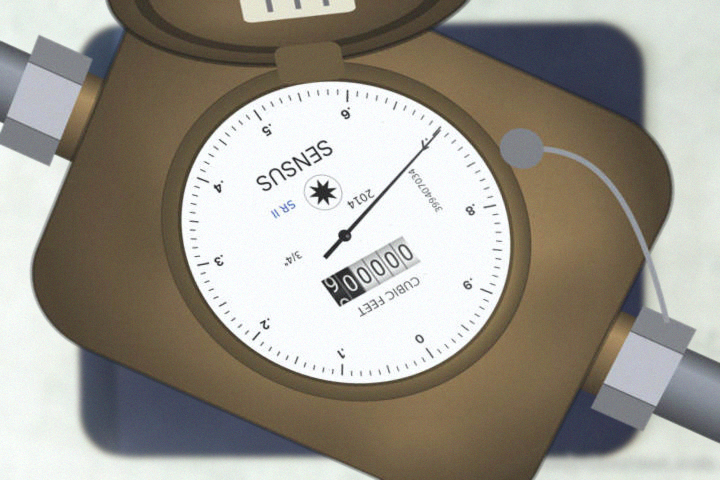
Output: 5.70 ft³
